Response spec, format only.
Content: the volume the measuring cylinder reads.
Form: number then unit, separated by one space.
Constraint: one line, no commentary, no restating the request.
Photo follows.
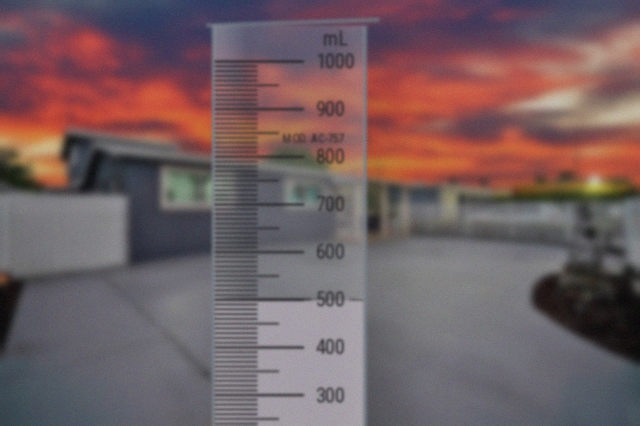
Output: 500 mL
